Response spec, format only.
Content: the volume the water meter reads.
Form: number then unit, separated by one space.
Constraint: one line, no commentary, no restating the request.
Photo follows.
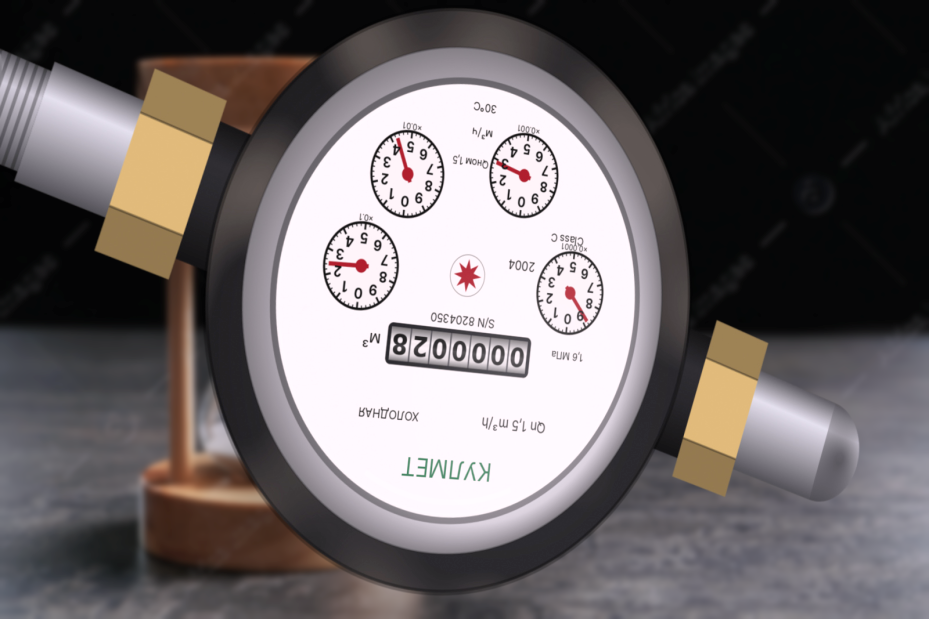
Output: 28.2428 m³
